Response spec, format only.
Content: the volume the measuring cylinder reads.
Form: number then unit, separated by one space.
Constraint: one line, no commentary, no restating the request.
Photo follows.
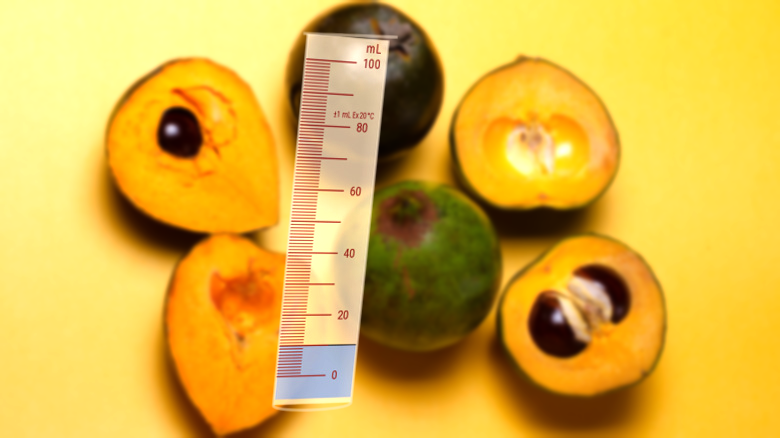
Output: 10 mL
